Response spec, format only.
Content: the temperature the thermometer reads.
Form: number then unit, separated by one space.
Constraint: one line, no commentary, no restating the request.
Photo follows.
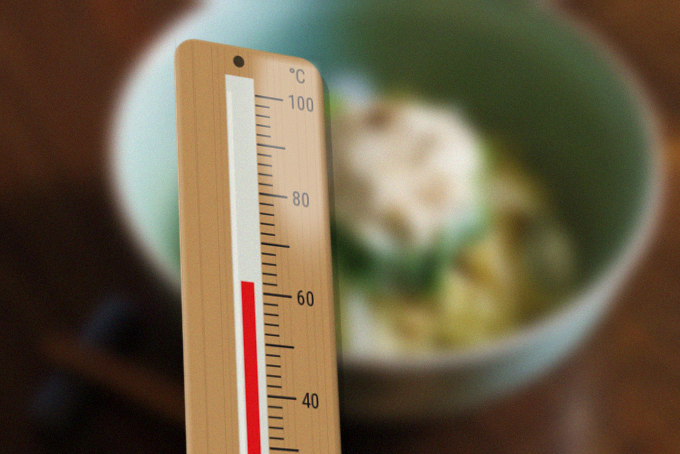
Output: 62 °C
